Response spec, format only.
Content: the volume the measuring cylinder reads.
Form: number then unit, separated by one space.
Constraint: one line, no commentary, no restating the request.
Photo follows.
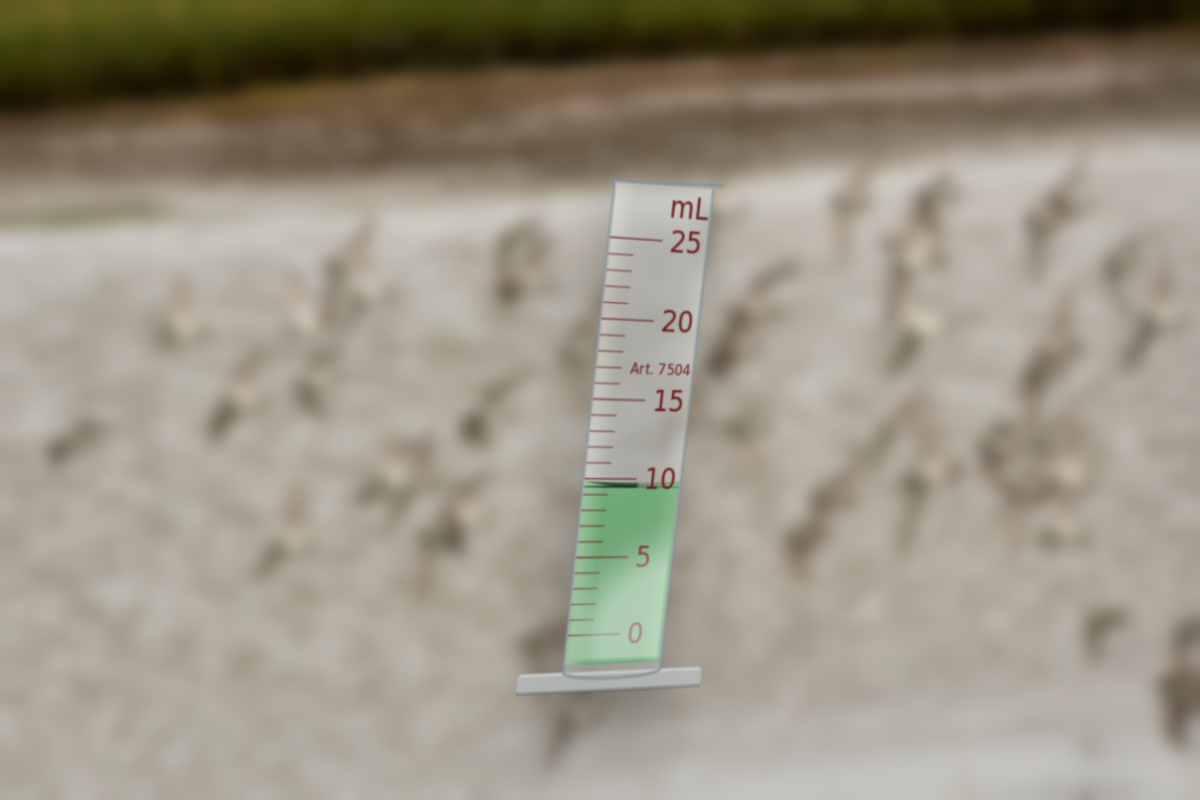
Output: 9.5 mL
